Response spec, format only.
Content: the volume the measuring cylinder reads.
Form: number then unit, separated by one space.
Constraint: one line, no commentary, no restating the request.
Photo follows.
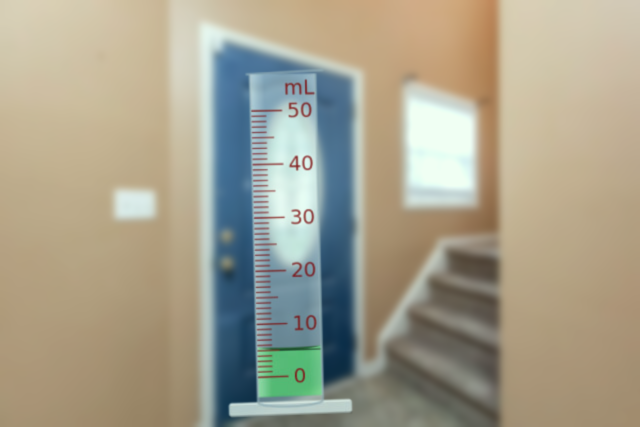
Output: 5 mL
